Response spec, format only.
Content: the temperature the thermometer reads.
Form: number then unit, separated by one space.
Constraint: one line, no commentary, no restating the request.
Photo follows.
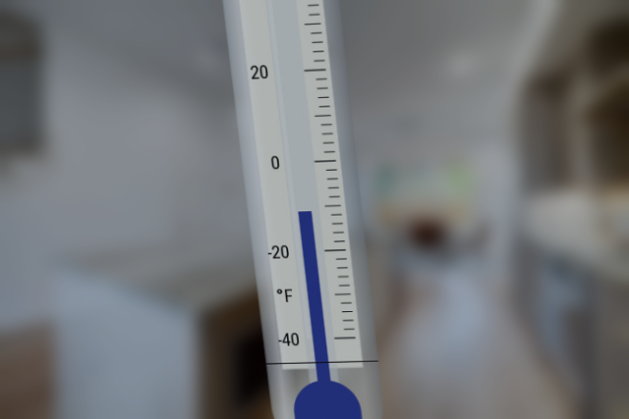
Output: -11 °F
